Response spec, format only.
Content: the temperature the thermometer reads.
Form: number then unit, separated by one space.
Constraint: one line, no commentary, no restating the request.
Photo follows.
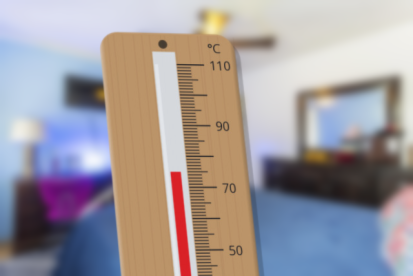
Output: 75 °C
